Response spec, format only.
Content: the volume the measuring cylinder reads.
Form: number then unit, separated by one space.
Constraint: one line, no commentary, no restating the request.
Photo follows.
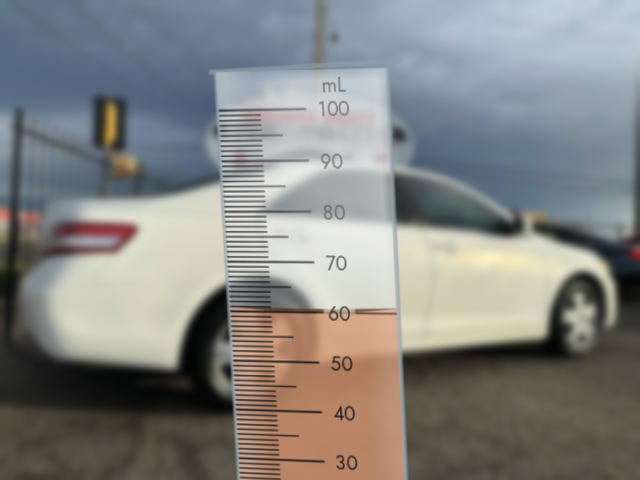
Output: 60 mL
